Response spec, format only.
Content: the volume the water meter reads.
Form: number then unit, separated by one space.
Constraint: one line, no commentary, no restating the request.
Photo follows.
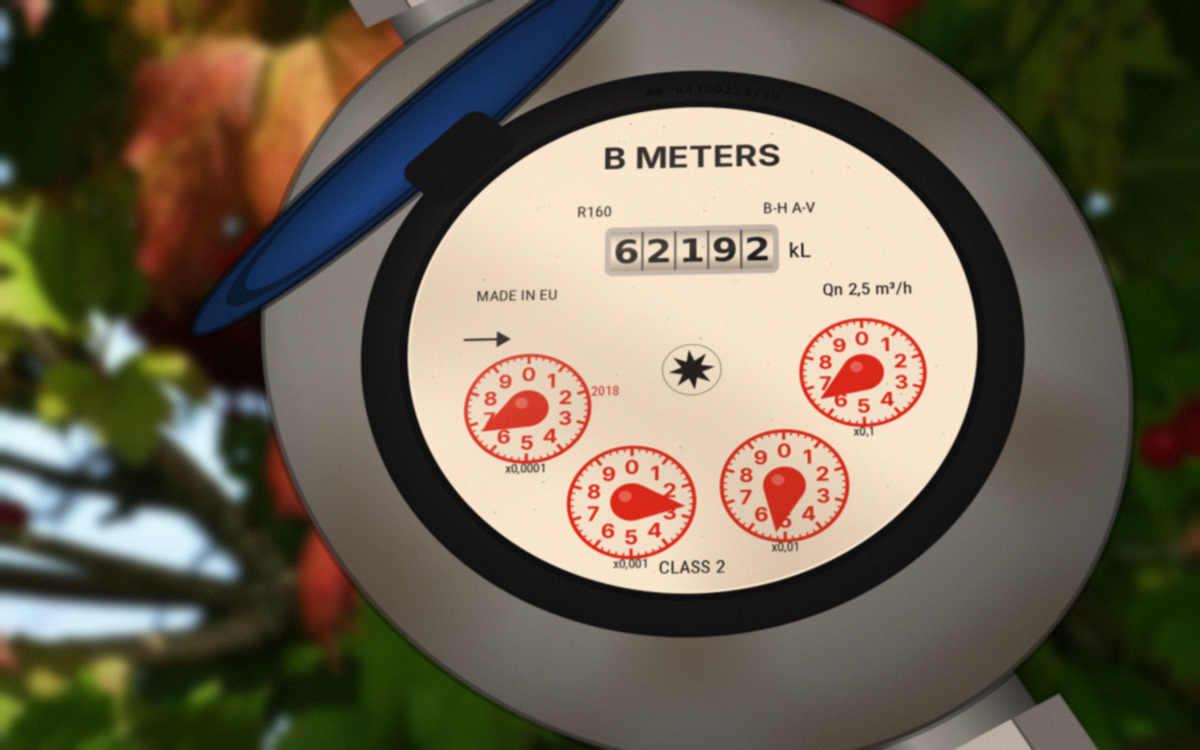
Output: 62192.6526 kL
